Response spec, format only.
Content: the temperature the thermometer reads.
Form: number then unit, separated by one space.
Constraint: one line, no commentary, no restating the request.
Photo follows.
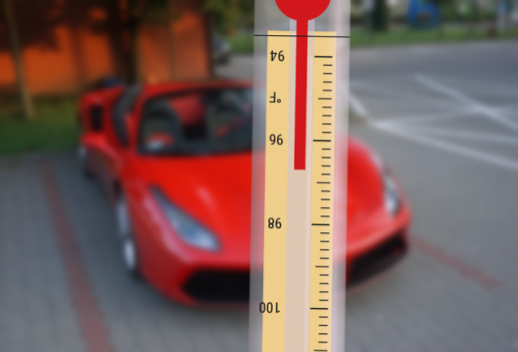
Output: 96.7 °F
